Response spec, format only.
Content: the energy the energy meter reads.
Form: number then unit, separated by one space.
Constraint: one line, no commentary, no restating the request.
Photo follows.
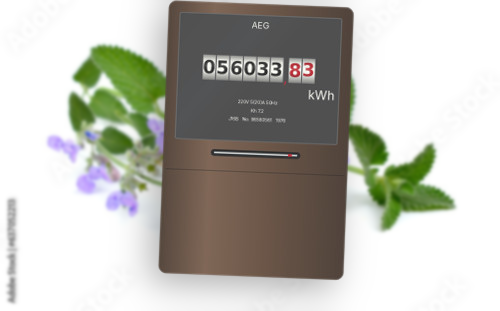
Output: 56033.83 kWh
